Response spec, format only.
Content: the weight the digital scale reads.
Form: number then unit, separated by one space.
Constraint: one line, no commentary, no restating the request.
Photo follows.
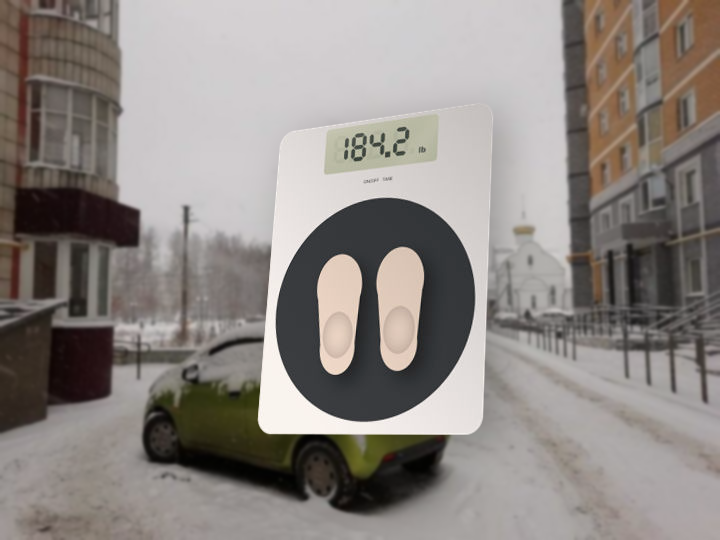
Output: 184.2 lb
